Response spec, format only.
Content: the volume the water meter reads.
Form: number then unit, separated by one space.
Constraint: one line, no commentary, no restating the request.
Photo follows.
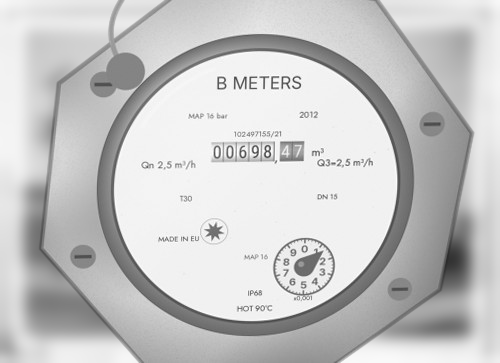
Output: 698.471 m³
